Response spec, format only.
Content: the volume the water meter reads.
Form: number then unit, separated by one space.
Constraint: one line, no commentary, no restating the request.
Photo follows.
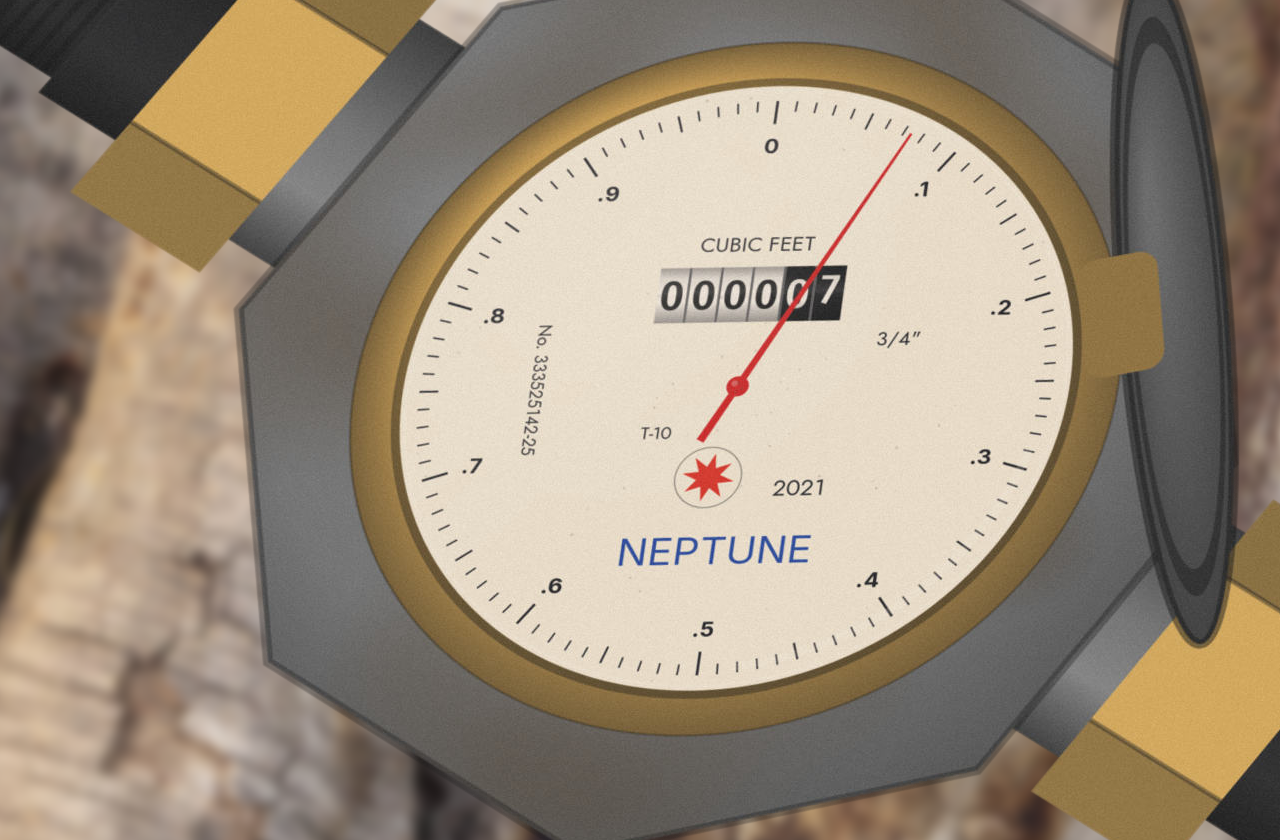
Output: 7.07 ft³
